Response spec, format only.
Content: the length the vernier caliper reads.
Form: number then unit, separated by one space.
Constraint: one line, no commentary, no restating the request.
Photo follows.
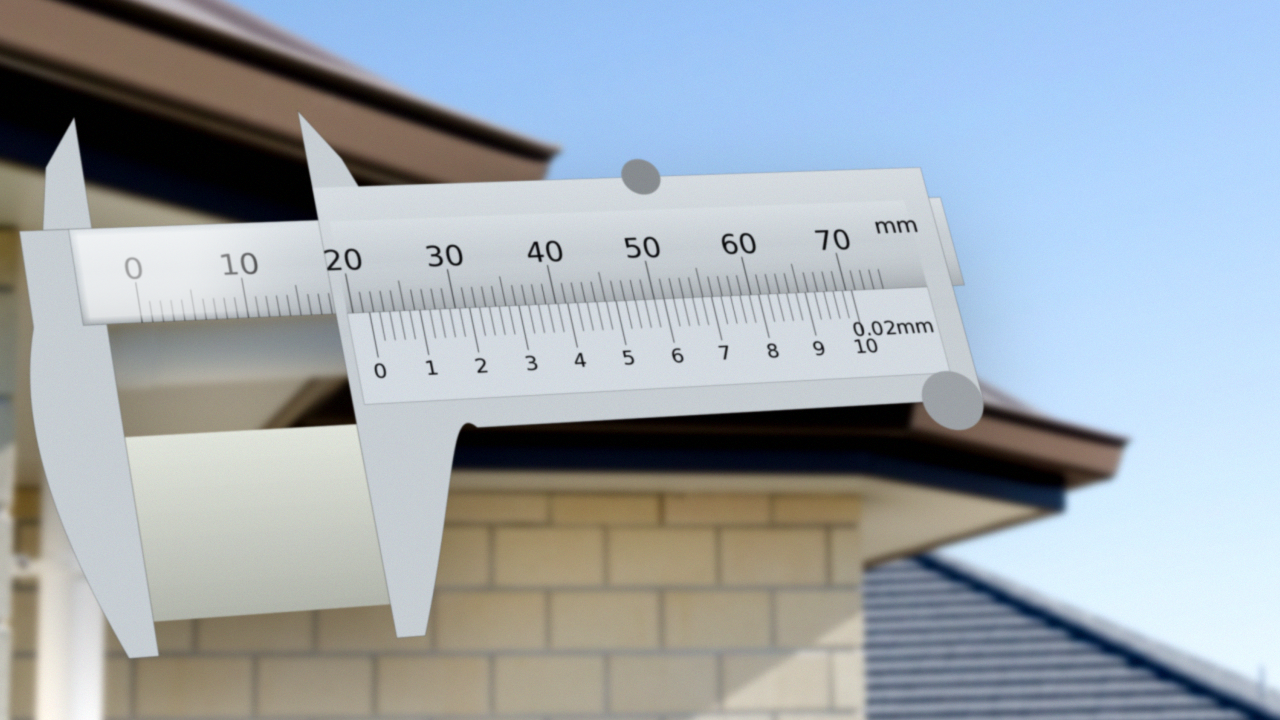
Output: 21.6 mm
